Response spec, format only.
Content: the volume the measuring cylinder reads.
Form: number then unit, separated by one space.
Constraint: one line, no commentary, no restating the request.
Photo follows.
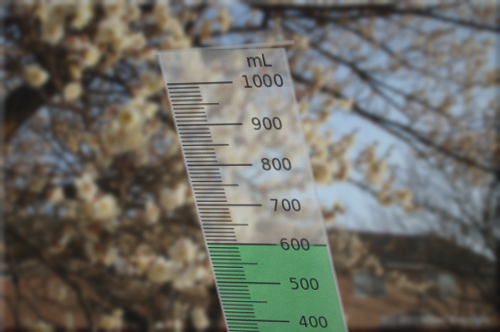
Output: 600 mL
